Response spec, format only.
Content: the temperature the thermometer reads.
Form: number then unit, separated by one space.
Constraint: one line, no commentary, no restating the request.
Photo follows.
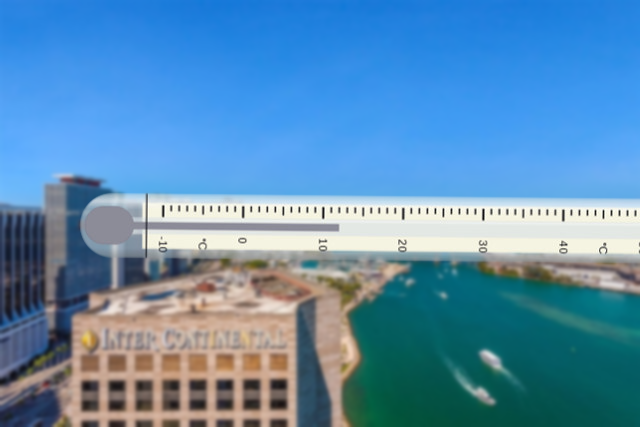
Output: 12 °C
